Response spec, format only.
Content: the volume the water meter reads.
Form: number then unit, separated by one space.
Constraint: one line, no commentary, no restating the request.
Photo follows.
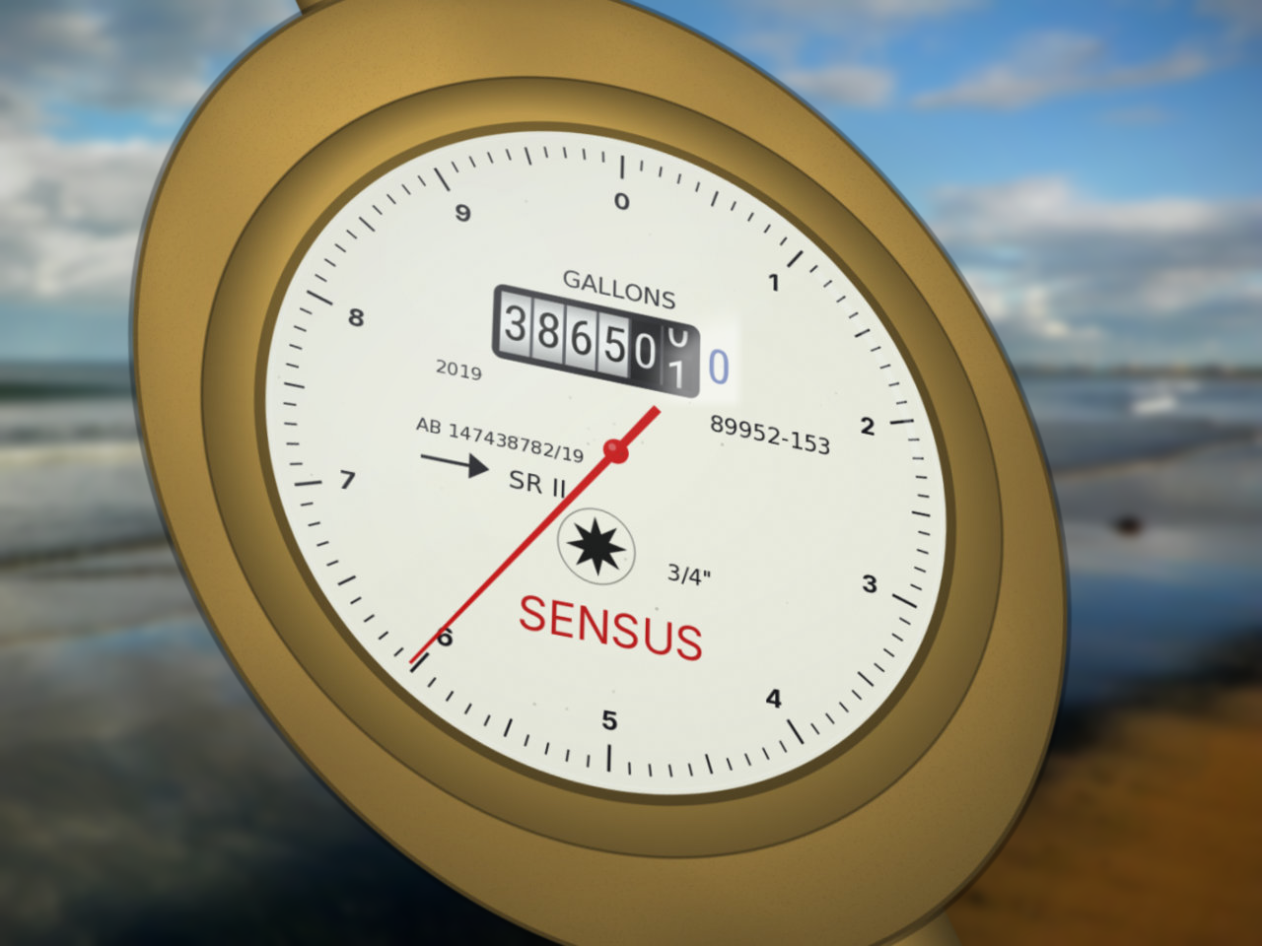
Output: 3865006.0 gal
